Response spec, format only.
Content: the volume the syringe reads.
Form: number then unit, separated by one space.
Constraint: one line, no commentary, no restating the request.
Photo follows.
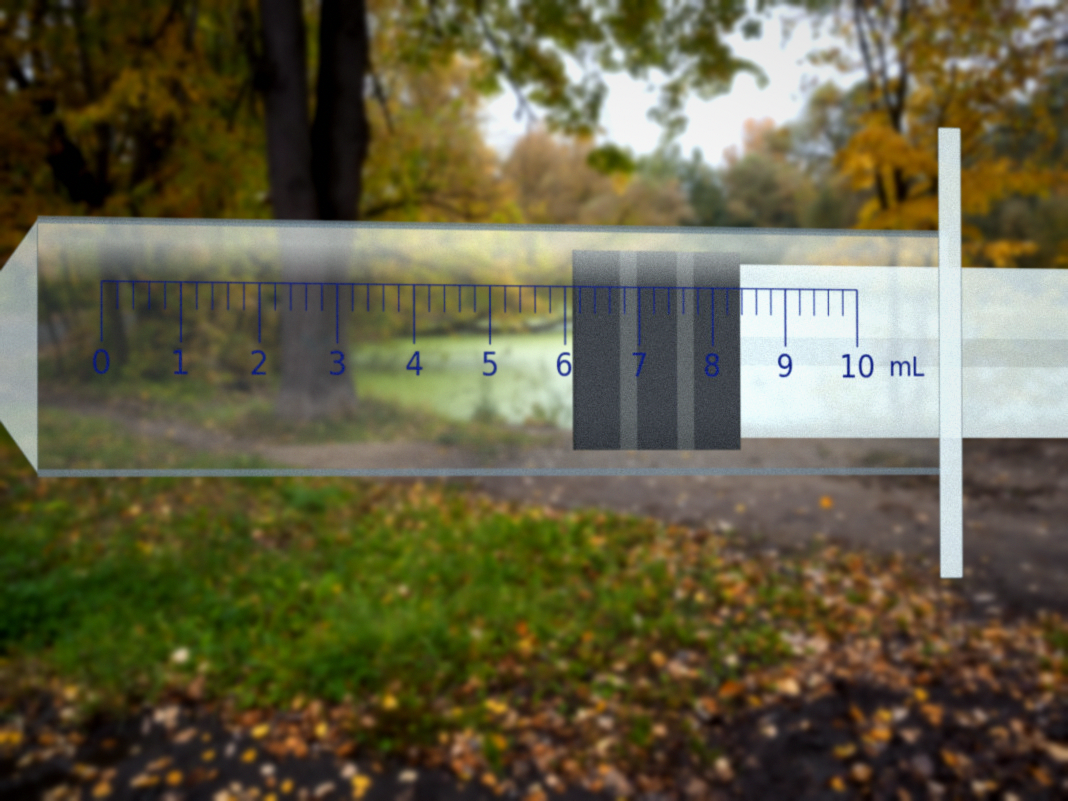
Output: 6.1 mL
